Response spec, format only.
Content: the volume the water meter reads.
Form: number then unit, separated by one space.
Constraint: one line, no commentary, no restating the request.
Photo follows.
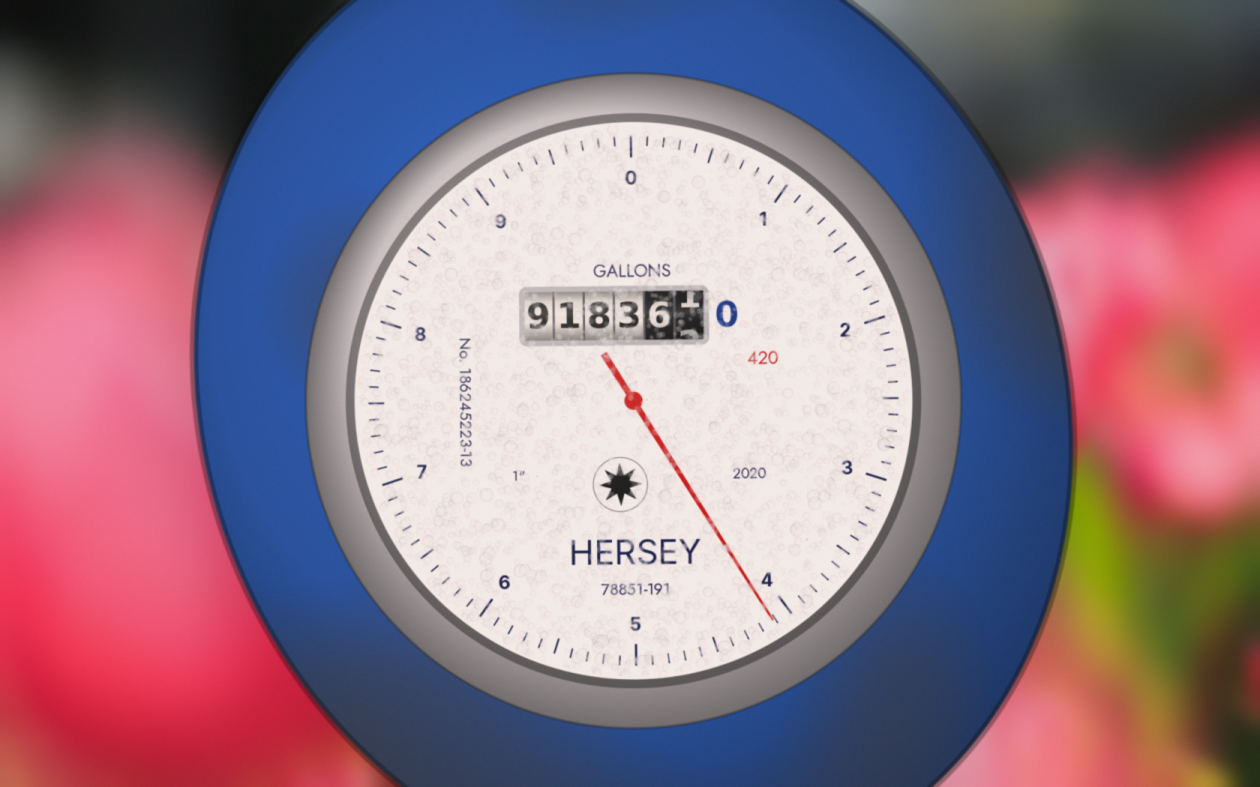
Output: 9183614.1 gal
